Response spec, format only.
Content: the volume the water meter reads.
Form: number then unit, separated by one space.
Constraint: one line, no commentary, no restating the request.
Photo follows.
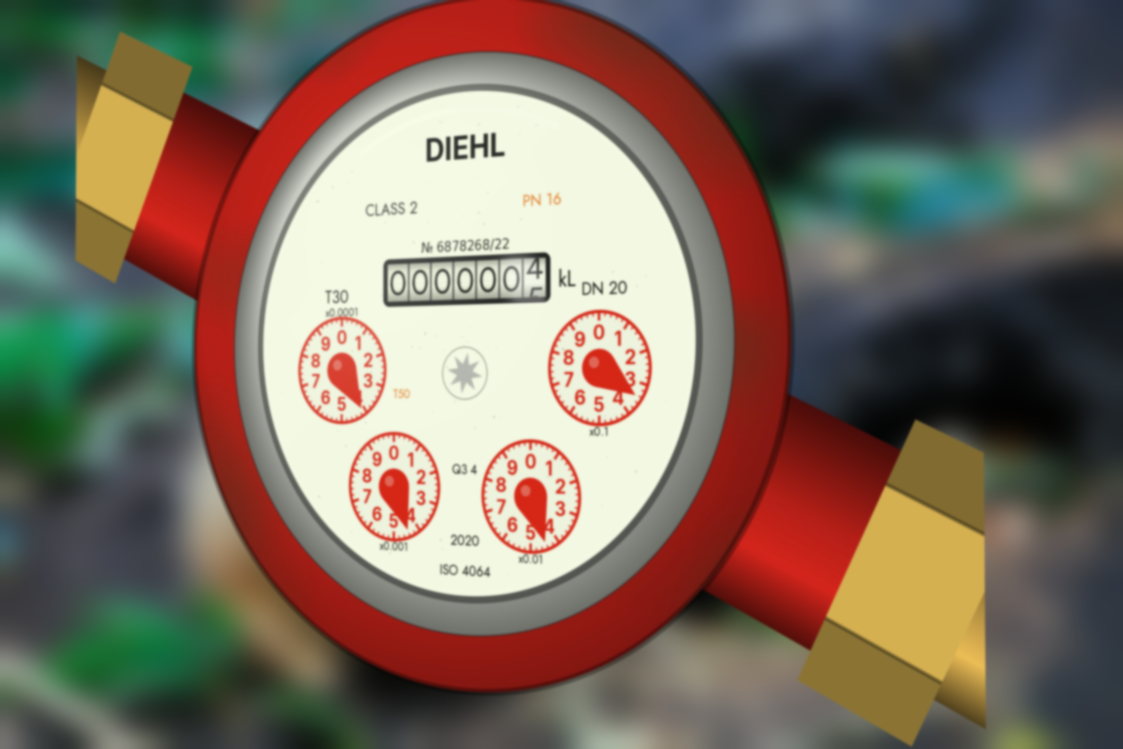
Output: 4.3444 kL
